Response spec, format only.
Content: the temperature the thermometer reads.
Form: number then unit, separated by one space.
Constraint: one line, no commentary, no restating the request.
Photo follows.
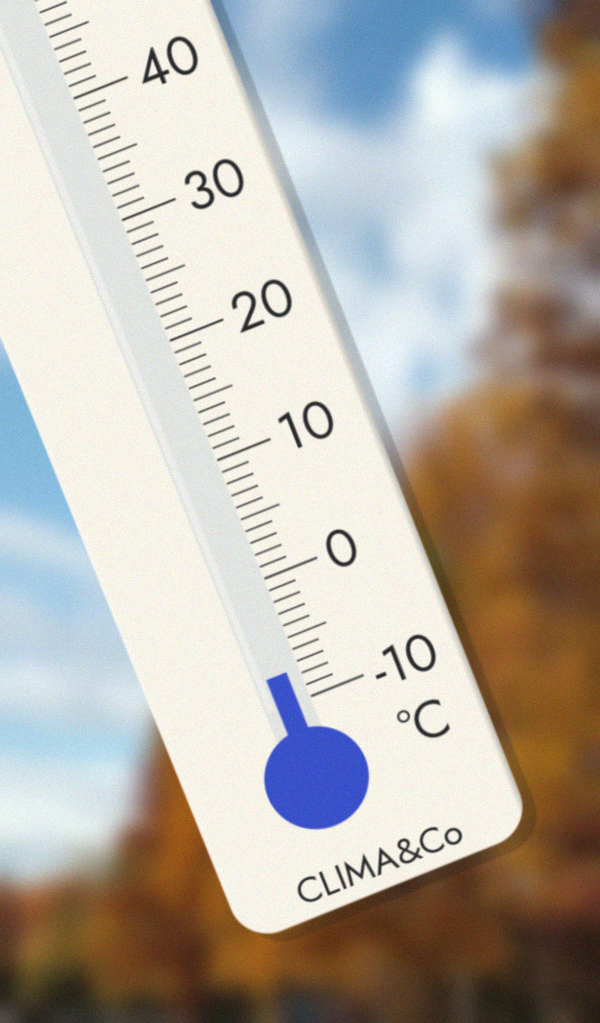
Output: -7.5 °C
